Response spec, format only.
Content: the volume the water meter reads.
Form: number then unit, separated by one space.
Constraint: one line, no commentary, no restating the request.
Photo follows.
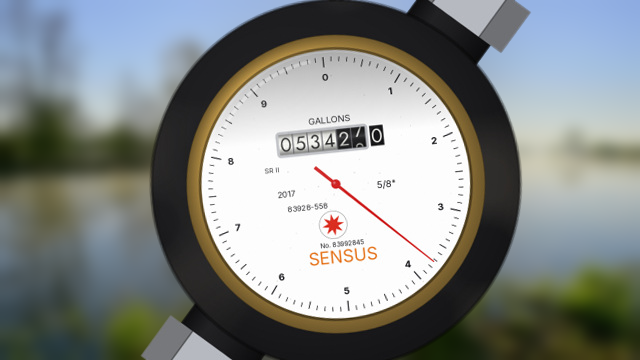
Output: 534273.7 gal
